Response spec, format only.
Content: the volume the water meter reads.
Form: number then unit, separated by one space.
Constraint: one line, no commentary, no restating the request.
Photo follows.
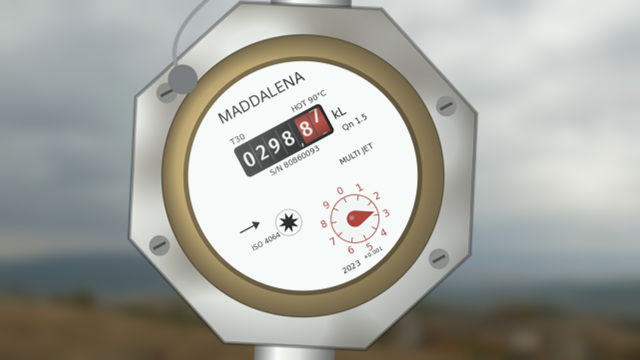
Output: 298.872 kL
